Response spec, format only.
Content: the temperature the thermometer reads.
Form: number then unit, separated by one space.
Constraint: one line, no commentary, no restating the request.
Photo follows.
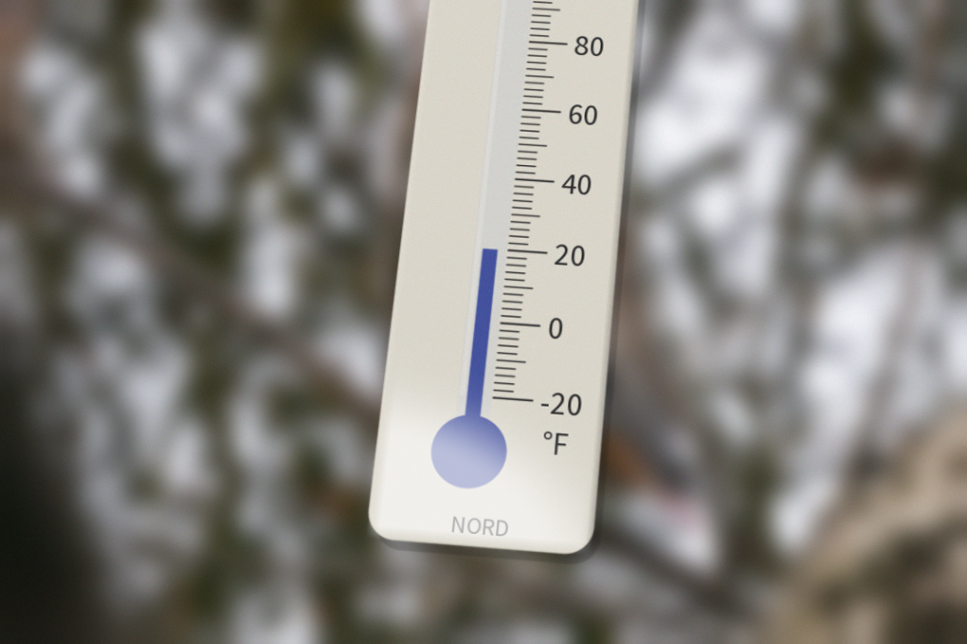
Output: 20 °F
